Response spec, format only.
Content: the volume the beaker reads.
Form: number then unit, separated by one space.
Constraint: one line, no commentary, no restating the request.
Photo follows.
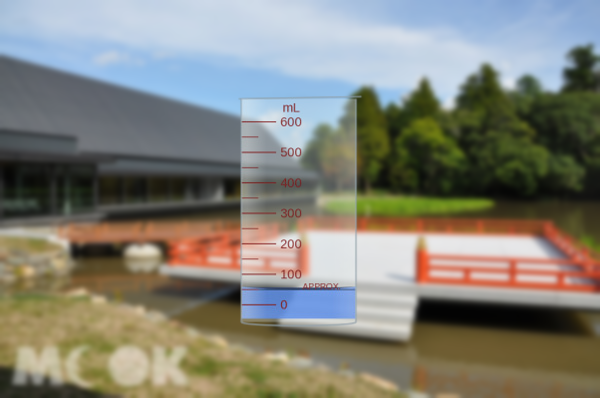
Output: 50 mL
